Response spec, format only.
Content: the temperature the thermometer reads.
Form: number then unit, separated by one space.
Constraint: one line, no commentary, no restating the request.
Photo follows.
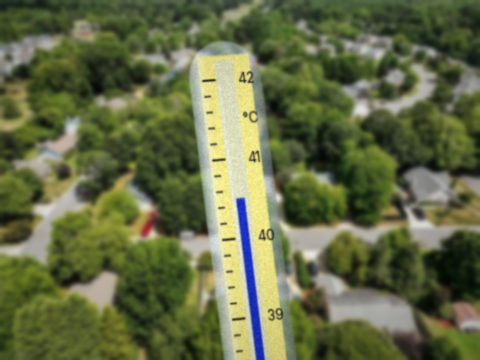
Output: 40.5 °C
